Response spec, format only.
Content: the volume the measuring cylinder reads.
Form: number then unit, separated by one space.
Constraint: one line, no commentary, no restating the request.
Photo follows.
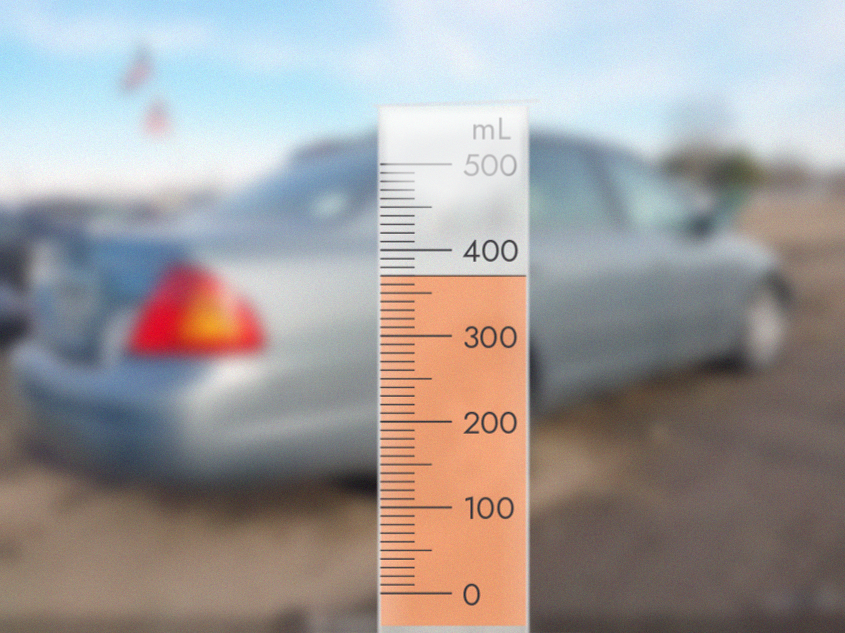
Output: 370 mL
